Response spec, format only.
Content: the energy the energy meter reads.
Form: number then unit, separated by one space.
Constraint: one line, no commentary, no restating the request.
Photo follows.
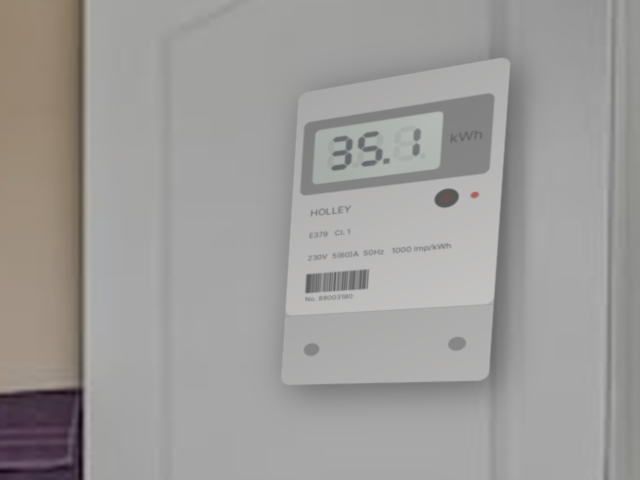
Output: 35.1 kWh
